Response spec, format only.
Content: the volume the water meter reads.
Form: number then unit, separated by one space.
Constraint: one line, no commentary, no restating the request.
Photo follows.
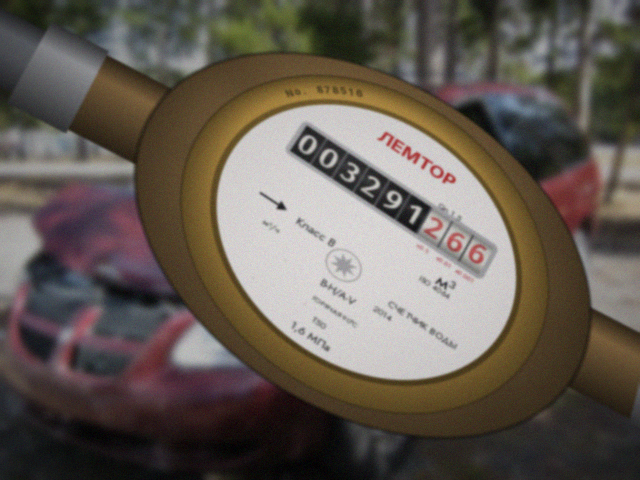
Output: 3291.266 m³
